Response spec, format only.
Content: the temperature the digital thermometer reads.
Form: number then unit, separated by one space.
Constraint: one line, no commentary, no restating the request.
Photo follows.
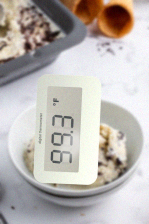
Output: 99.3 °F
